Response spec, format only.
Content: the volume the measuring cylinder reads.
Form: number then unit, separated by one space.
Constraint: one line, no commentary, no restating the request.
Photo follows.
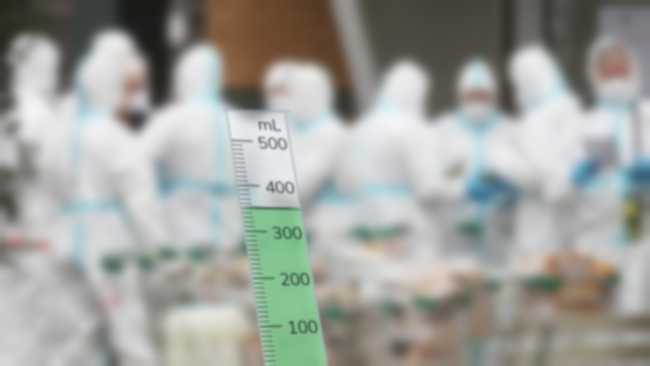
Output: 350 mL
